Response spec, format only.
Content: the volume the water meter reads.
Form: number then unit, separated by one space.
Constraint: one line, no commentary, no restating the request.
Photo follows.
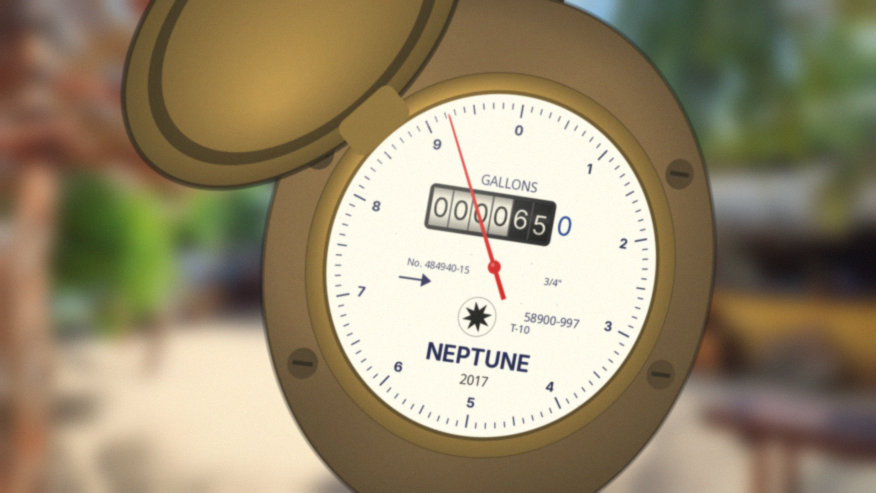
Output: 649.2 gal
